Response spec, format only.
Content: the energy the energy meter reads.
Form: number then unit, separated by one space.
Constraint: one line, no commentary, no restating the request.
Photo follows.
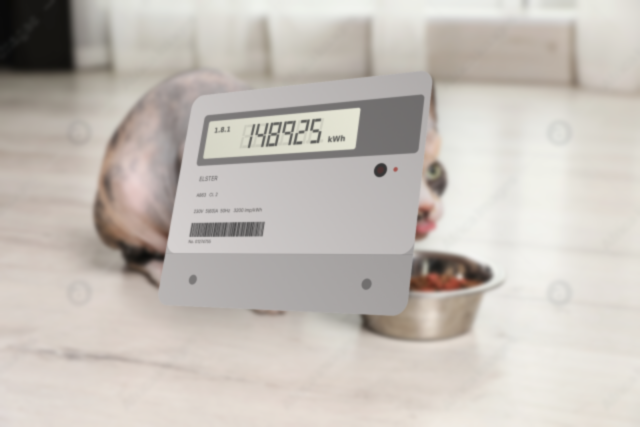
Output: 148925 kWh
